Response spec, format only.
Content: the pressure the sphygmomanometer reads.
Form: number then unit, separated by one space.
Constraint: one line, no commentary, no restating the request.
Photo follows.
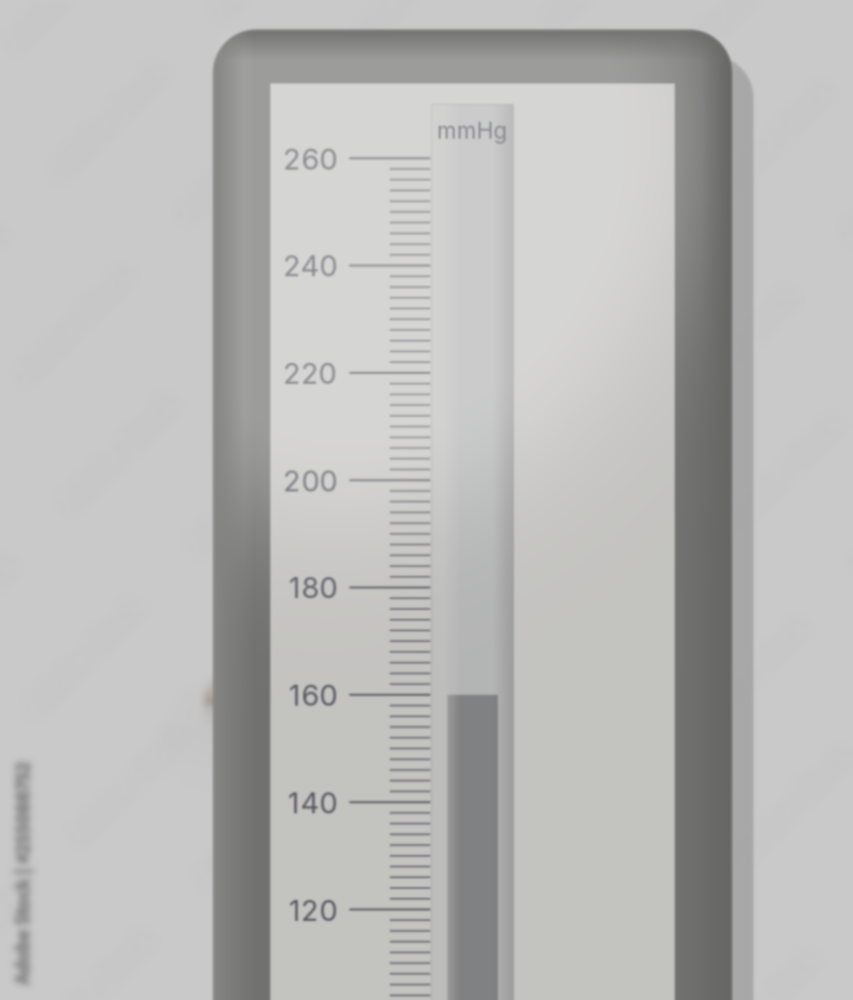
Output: 160 mmHg
